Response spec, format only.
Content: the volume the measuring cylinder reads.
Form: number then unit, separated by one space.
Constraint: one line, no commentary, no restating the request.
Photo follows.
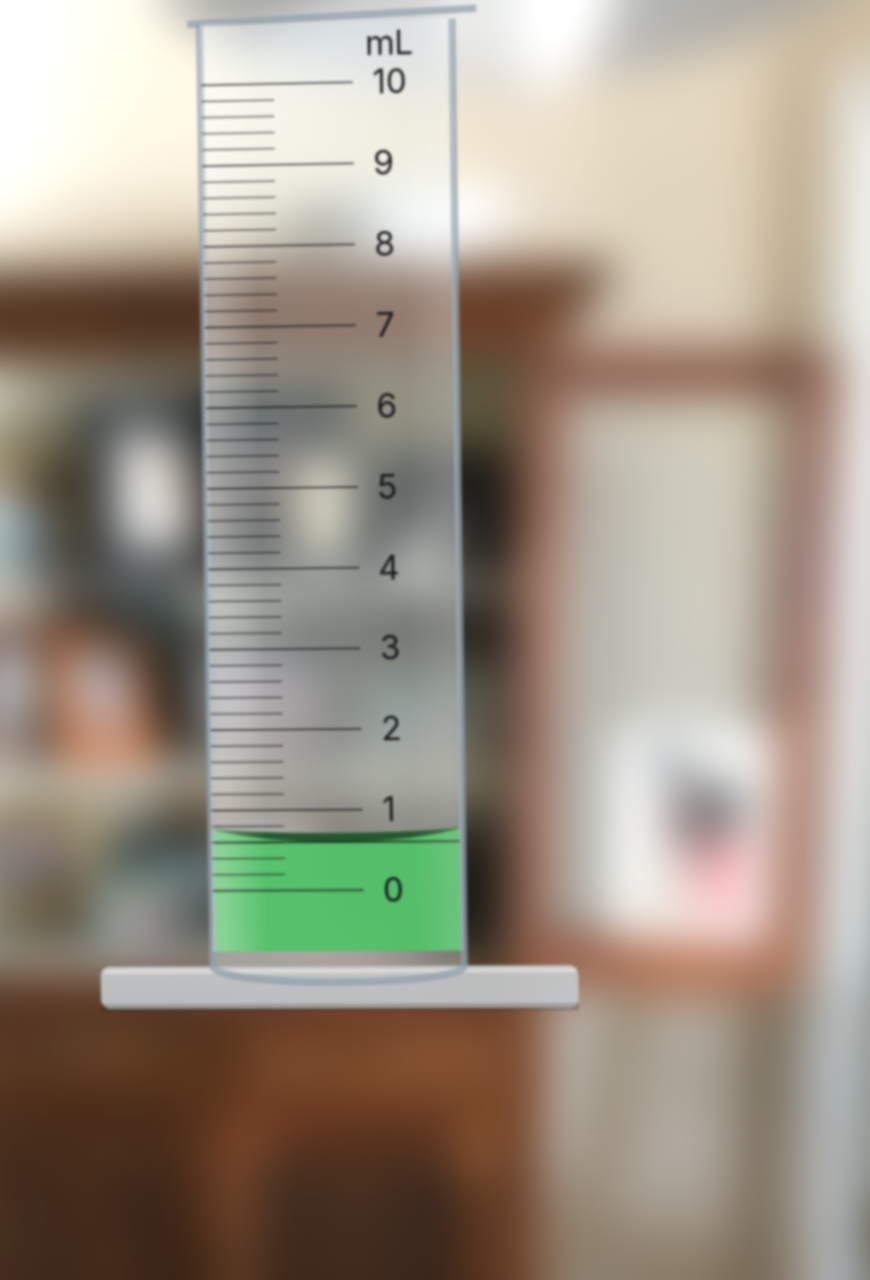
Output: 0.6 mL
